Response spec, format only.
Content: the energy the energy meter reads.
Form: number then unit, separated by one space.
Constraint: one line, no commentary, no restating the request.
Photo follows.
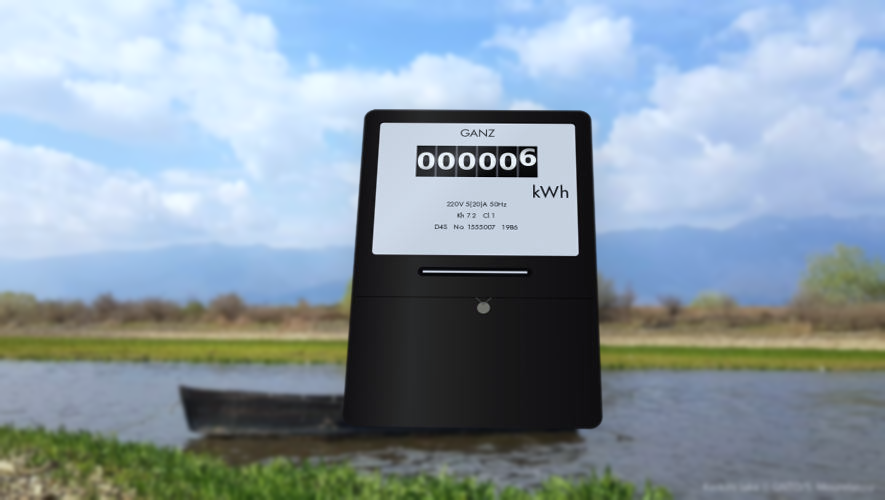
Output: 6 kWh
